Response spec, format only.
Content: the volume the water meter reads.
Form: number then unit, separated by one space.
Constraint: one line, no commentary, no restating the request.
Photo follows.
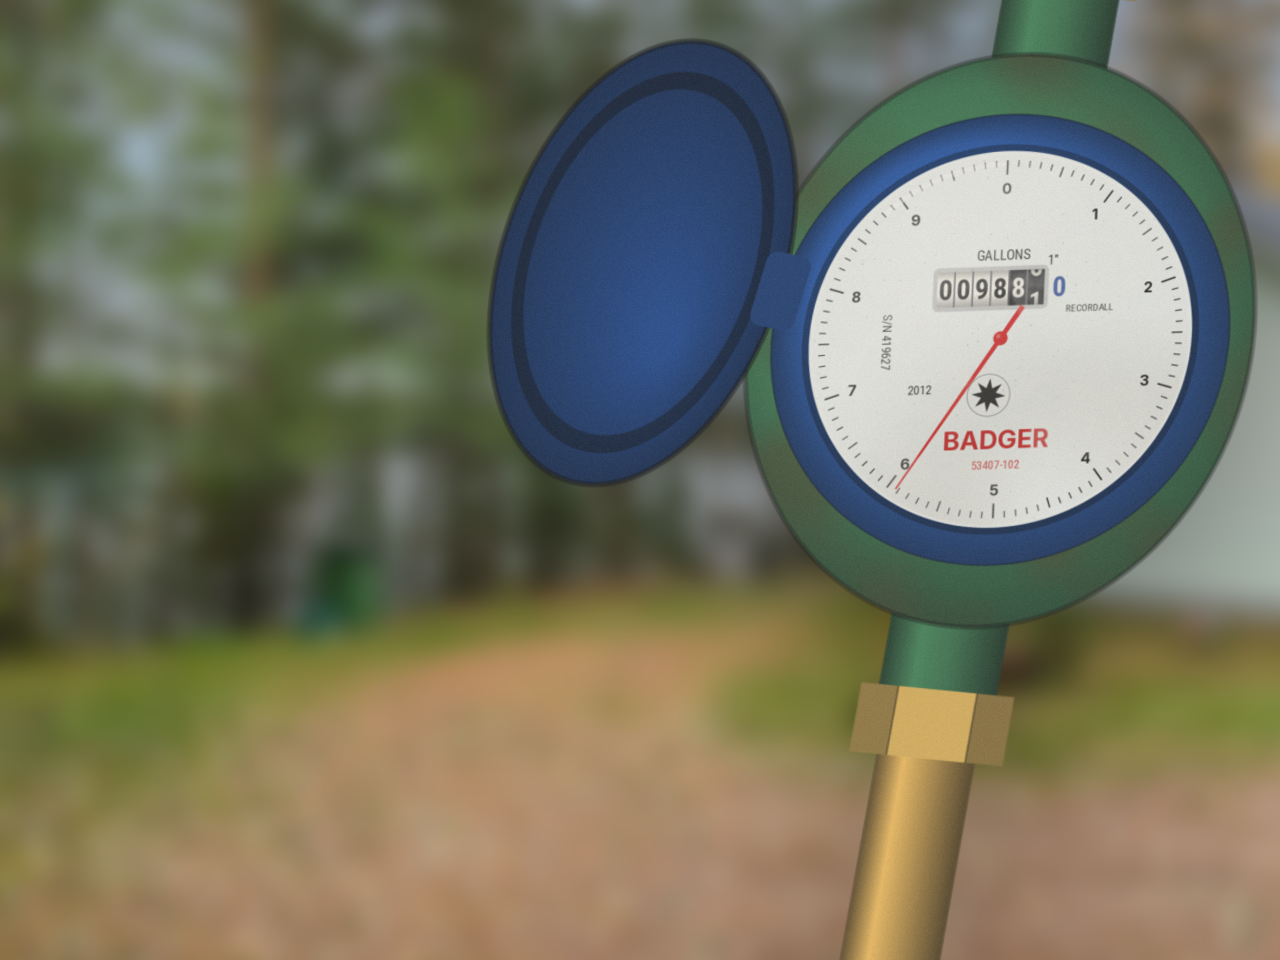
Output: 98805.9 gal
